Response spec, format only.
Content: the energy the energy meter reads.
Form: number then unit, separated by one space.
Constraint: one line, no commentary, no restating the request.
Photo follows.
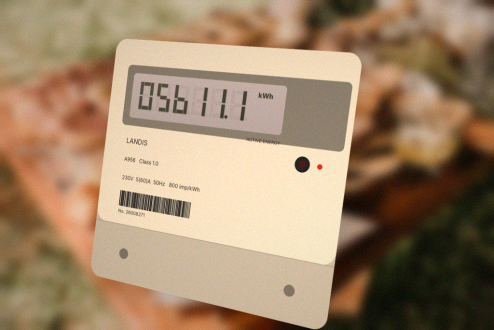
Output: 5611.1 kWh
